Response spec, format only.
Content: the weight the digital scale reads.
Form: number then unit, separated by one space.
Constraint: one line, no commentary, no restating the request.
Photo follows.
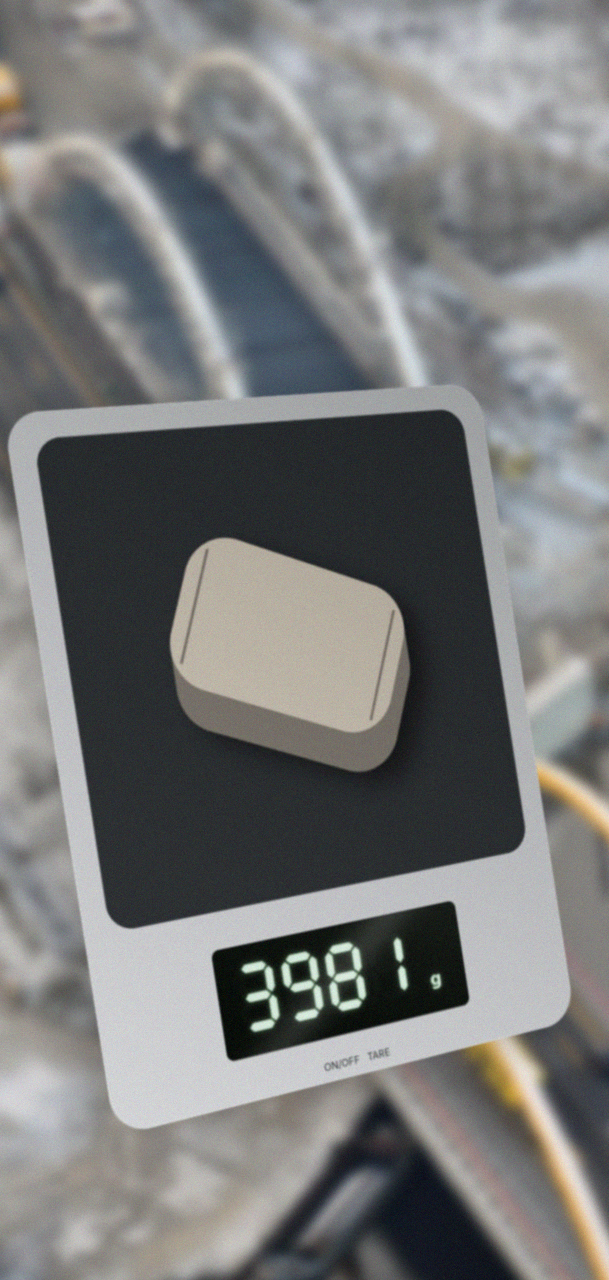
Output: 3981 g
